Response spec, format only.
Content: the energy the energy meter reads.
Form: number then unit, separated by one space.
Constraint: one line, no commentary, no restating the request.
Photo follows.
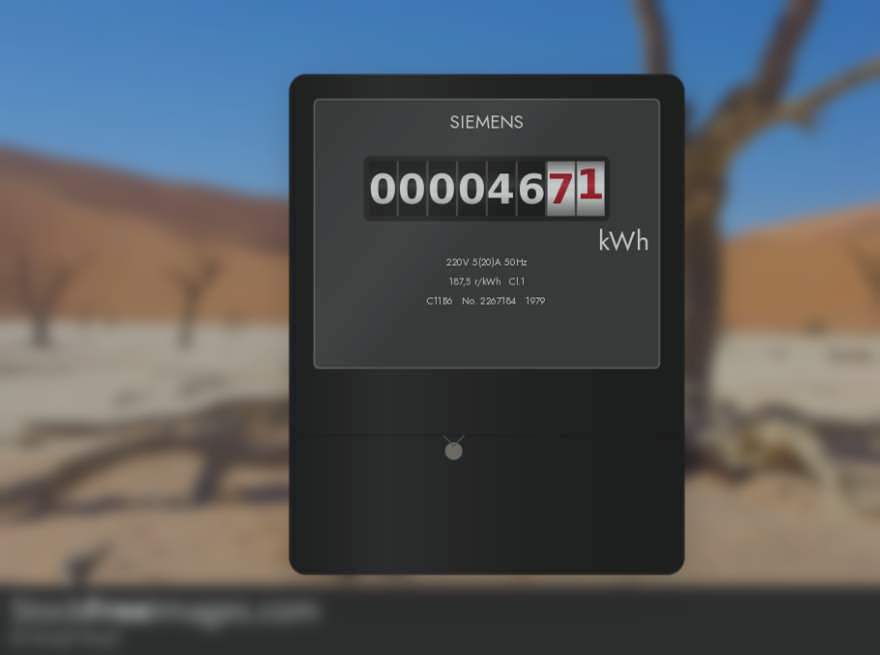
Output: 46.71 kWh
